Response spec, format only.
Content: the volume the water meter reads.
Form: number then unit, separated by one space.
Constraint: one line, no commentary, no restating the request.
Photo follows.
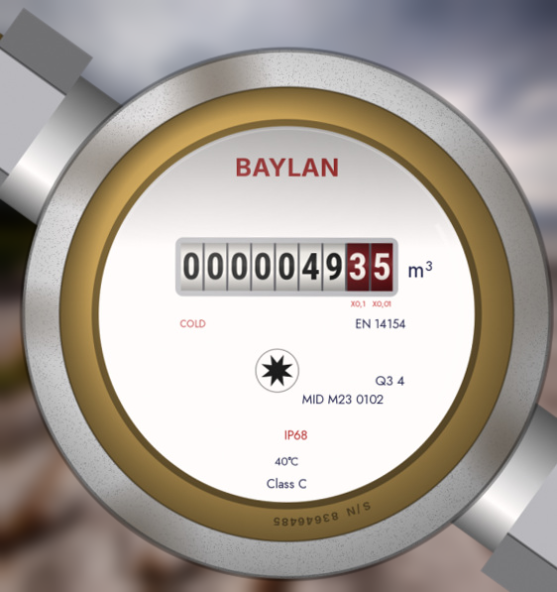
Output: 49.35 m³
